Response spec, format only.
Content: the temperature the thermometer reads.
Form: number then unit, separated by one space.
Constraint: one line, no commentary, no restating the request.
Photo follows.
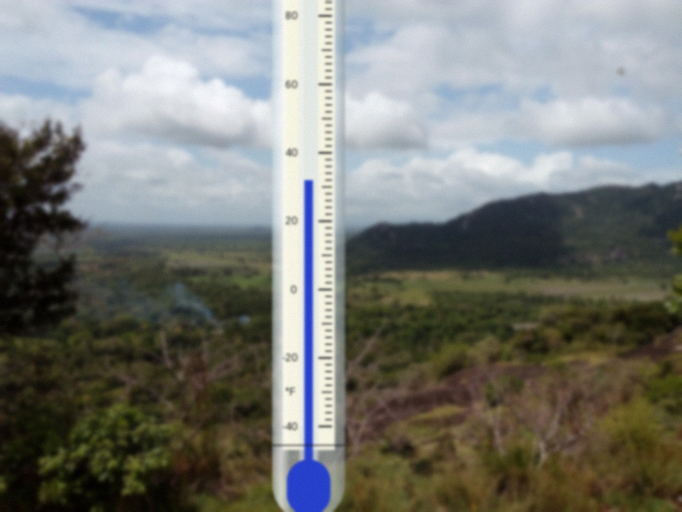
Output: 32 °F
